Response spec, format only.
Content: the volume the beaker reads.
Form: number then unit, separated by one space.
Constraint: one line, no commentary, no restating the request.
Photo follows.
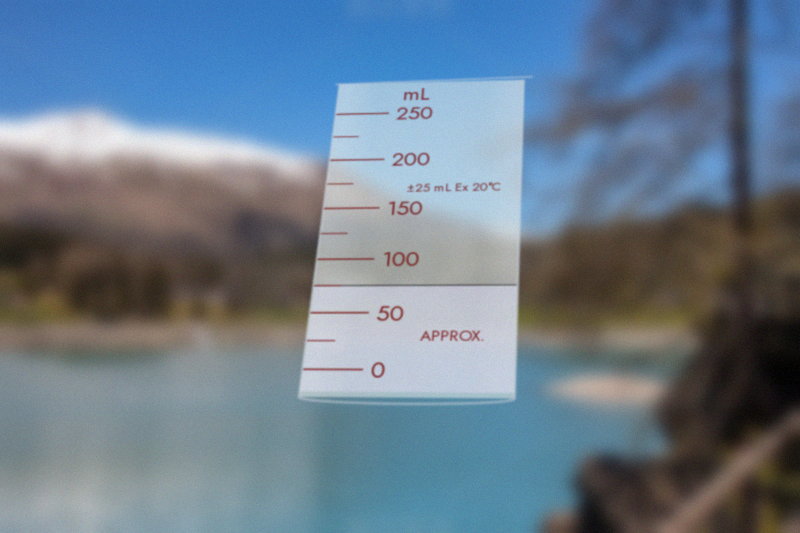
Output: 75 mL
